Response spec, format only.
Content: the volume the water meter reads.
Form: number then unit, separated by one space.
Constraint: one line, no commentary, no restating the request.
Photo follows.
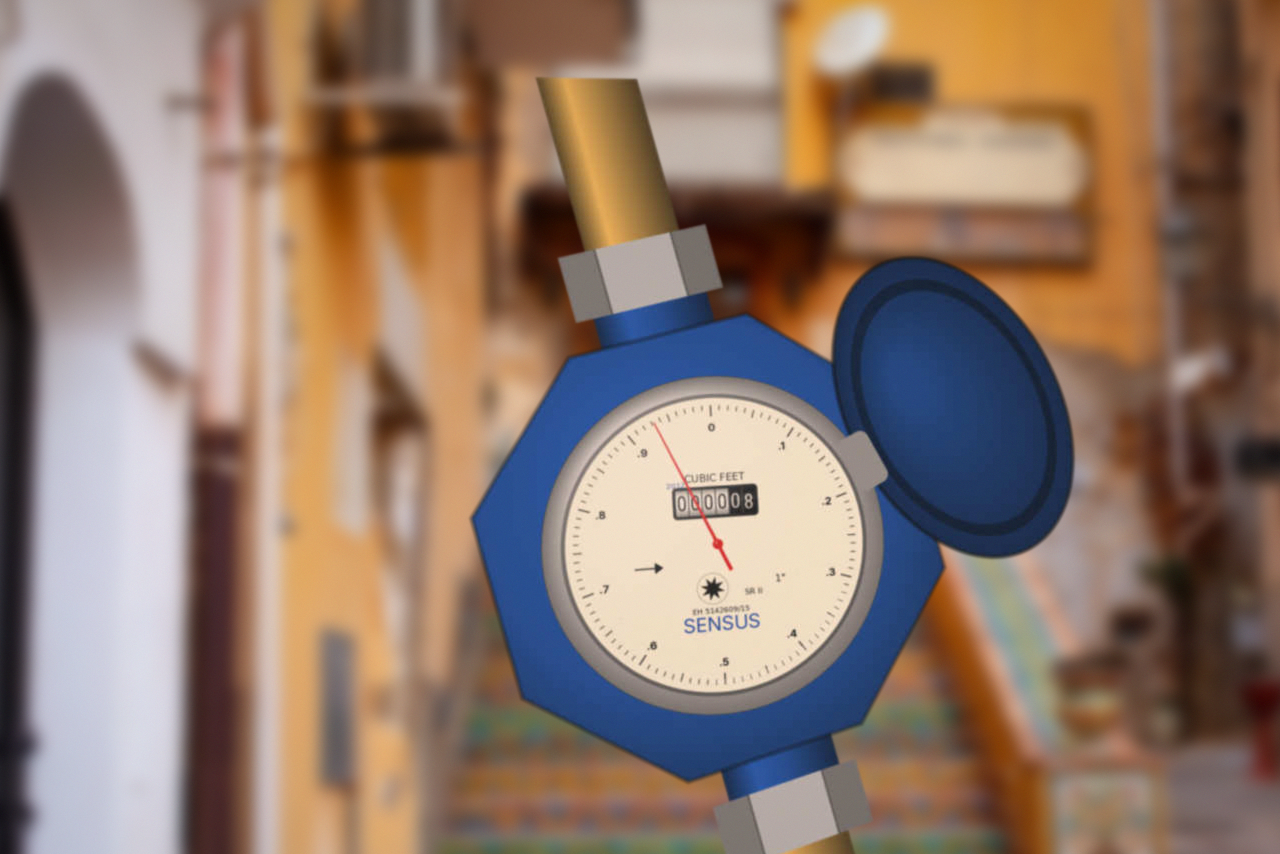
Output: 7.93 ft³
